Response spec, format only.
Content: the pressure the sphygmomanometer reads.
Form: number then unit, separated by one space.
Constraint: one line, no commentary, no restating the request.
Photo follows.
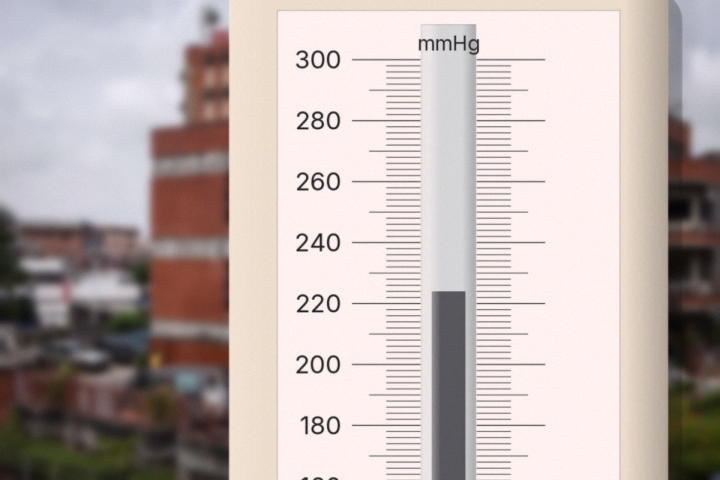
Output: 224 mmHg
